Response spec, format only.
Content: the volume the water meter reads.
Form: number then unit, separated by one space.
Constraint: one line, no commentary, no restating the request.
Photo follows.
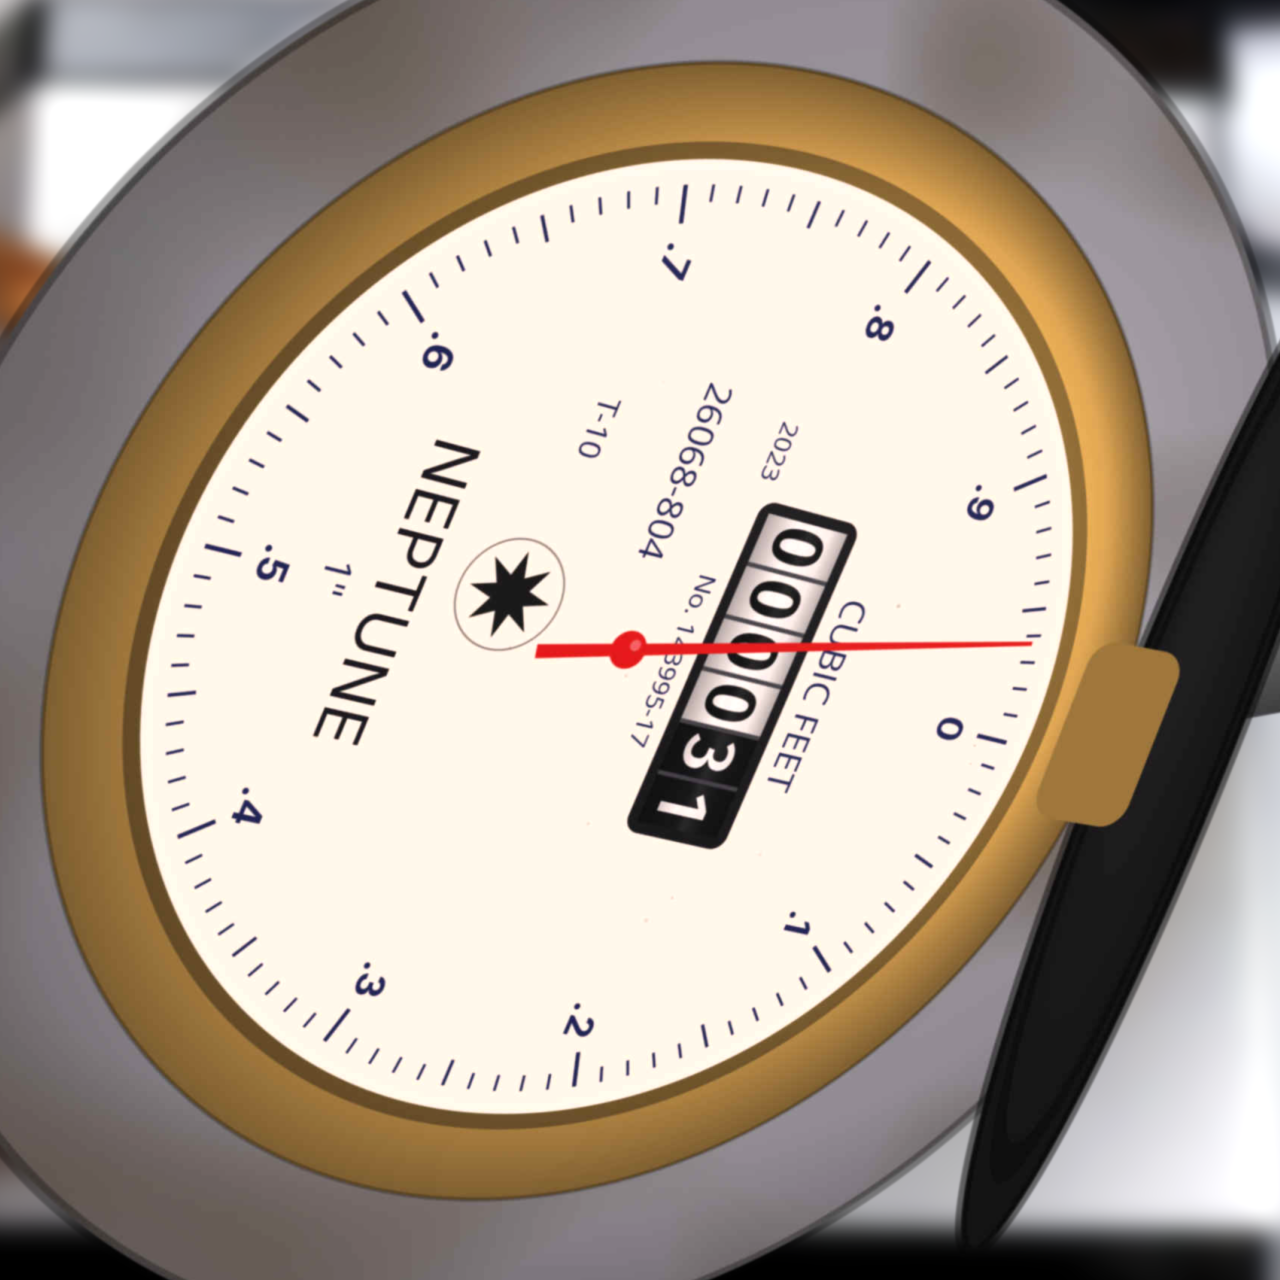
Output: 30.96 ft³
